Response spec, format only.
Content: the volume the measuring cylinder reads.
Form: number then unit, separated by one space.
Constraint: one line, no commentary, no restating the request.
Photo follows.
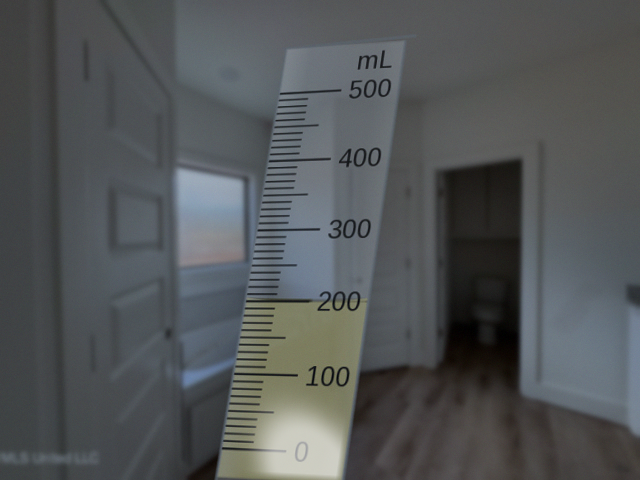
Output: 200 mL
